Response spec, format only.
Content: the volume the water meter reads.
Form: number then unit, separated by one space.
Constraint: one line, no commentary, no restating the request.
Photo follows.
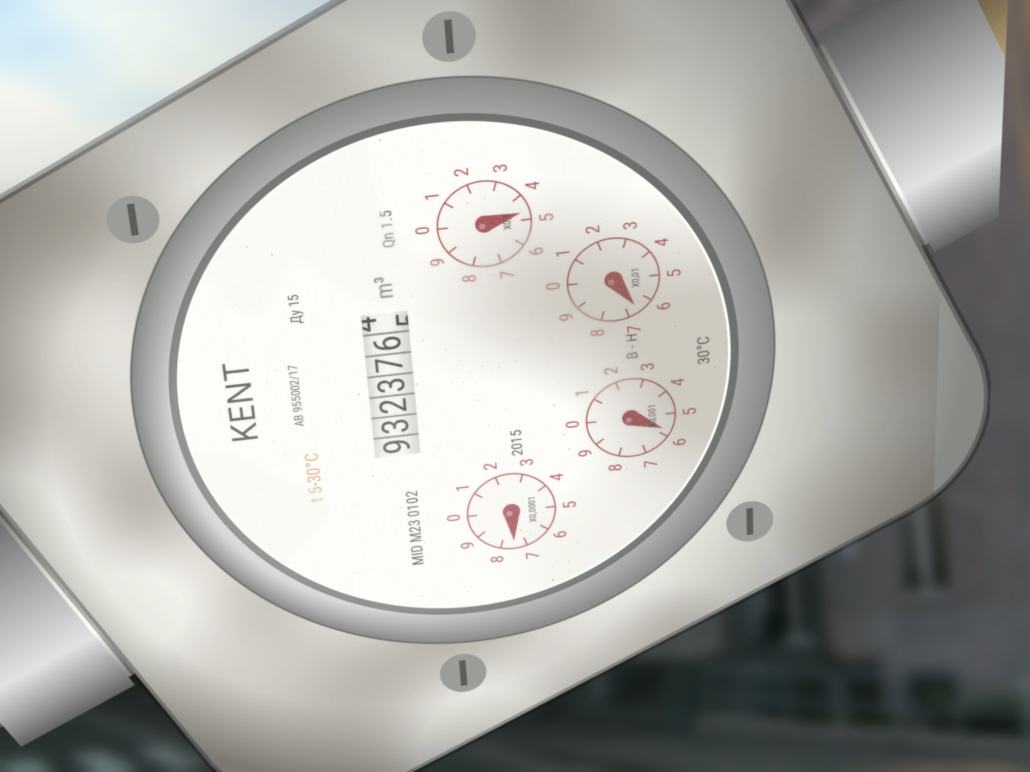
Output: 9323764.4657 m³
